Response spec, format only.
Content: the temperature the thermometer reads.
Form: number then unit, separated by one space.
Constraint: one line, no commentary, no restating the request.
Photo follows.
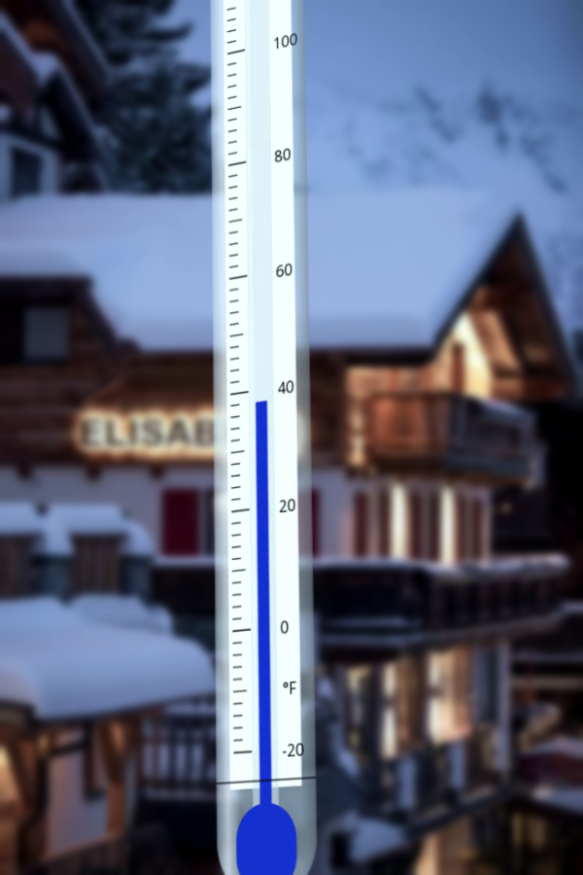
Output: 38 °F
